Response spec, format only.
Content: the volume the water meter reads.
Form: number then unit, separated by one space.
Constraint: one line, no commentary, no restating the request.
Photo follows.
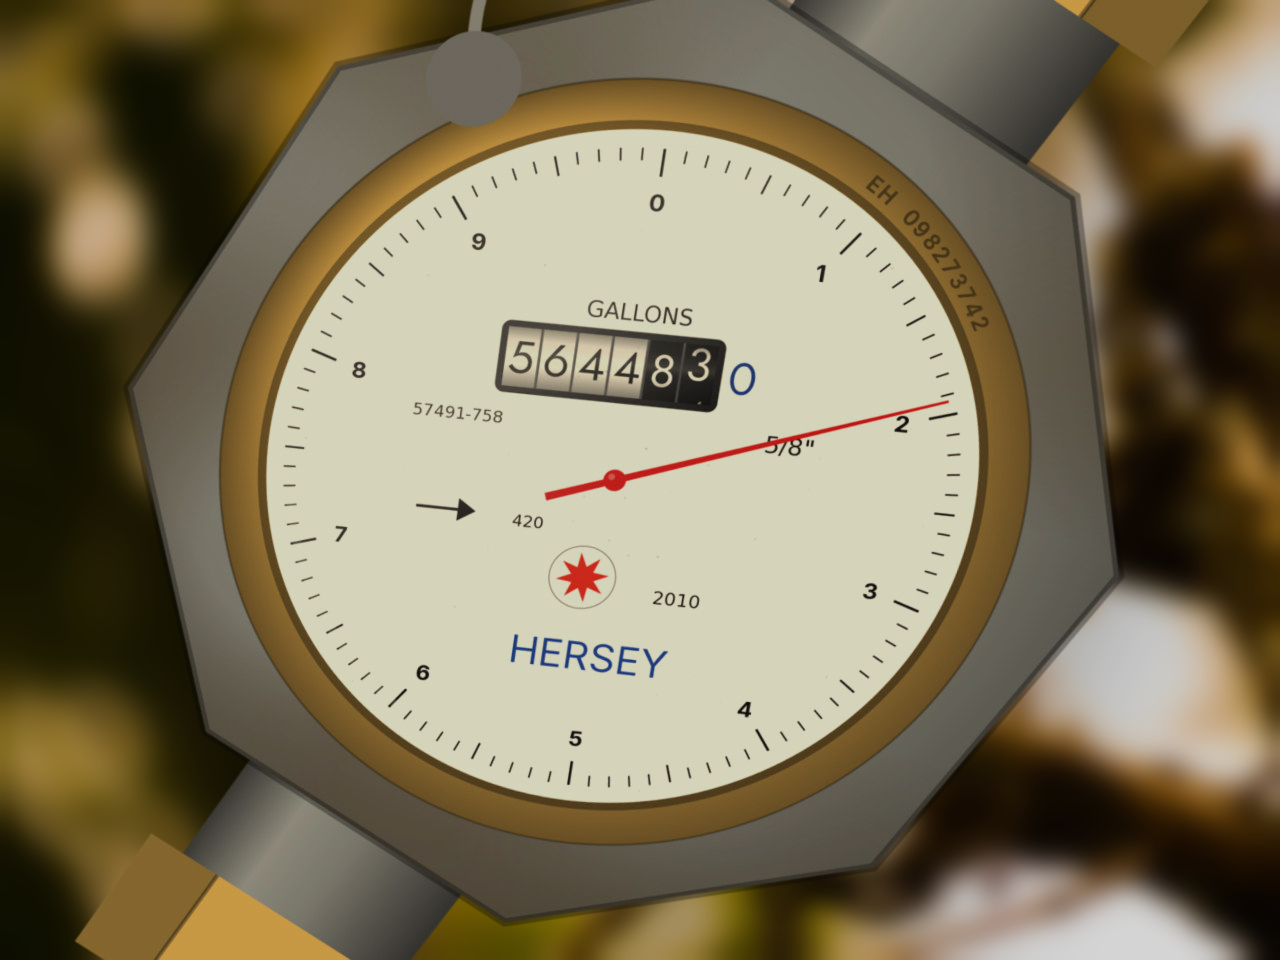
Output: 5644831.9 gal
